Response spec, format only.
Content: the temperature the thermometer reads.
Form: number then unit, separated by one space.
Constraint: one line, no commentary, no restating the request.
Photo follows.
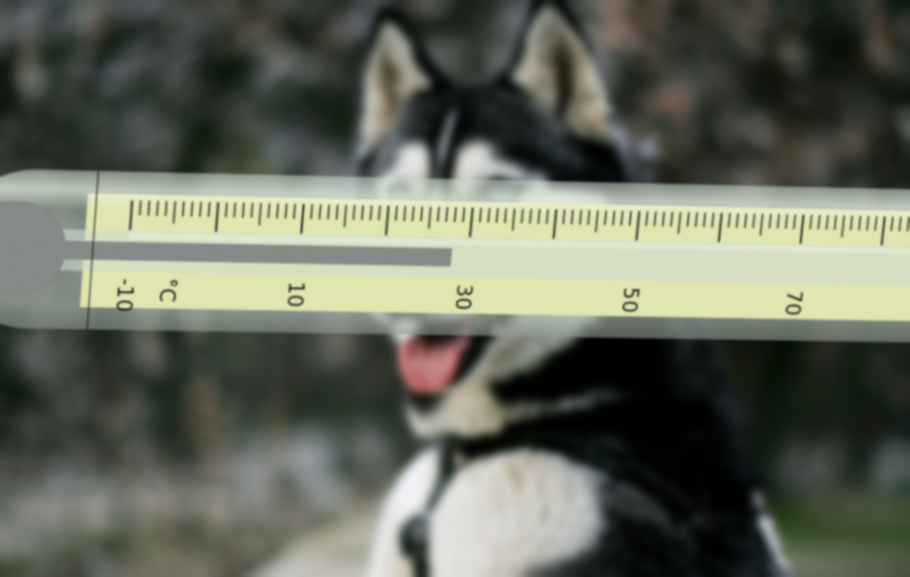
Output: 28 °C
